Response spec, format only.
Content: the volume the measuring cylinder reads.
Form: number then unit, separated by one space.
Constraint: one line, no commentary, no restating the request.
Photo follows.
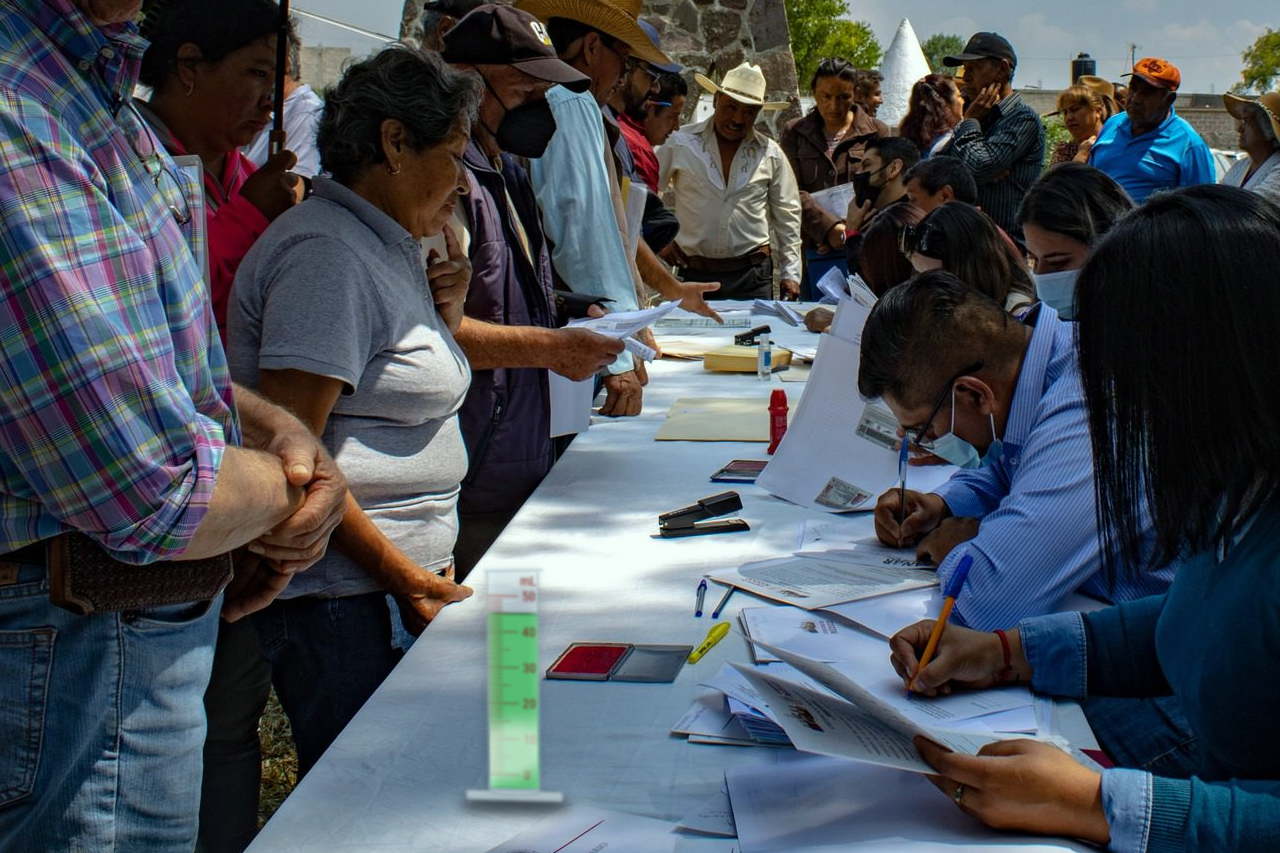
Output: 45 mL
